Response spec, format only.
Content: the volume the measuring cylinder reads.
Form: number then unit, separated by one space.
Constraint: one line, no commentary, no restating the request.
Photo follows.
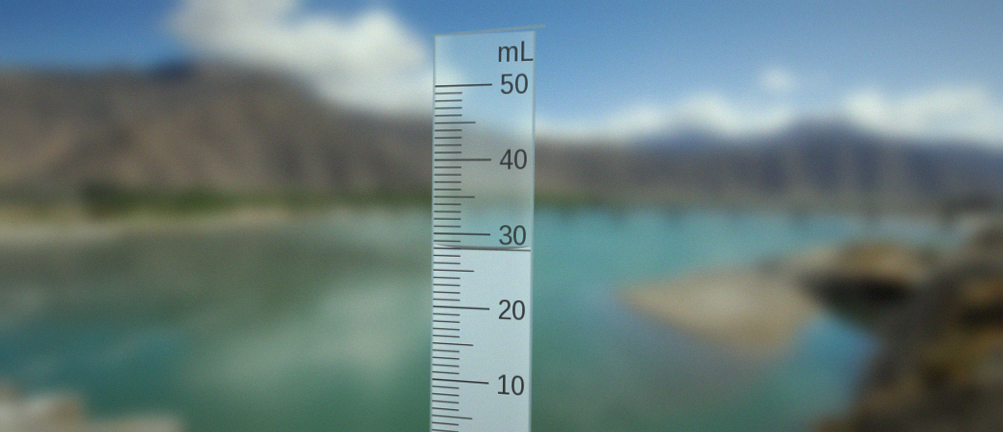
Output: 28 mL
